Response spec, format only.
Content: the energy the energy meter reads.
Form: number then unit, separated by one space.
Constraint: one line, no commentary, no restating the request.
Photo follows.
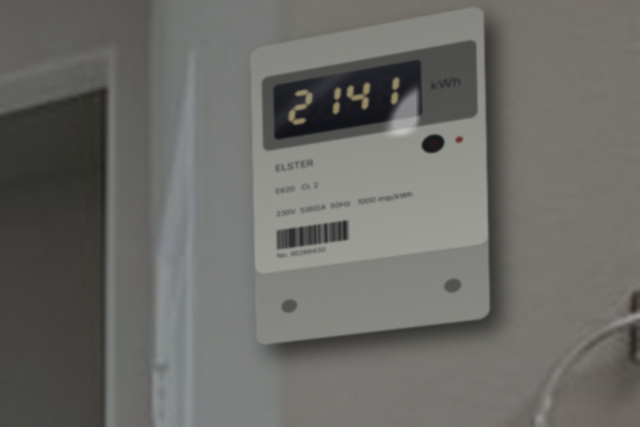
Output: 2141 kWh
